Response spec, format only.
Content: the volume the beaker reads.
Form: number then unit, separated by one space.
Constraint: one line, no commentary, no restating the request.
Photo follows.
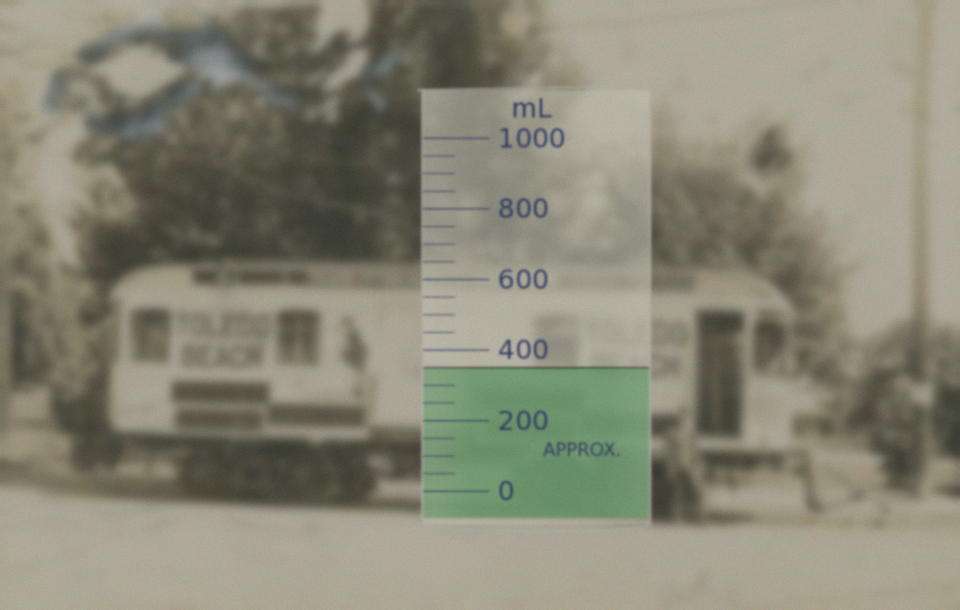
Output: 350 mL
